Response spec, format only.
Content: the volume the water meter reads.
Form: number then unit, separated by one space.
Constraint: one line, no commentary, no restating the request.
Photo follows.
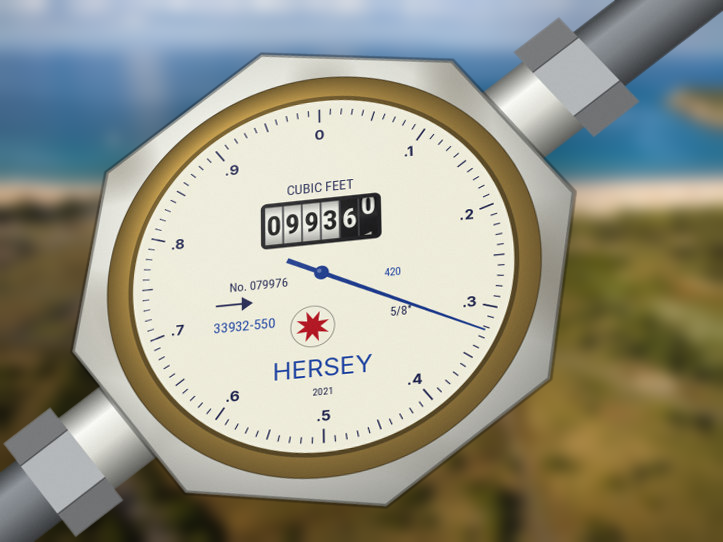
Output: 99360.32 ft³
